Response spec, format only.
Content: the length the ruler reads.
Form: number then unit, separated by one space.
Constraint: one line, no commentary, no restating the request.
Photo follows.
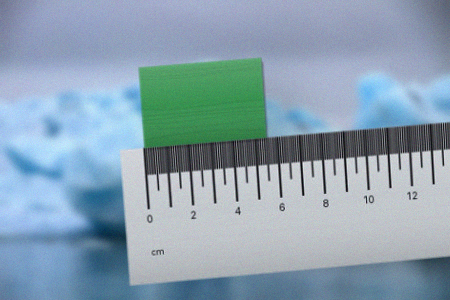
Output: 5.5 cm
